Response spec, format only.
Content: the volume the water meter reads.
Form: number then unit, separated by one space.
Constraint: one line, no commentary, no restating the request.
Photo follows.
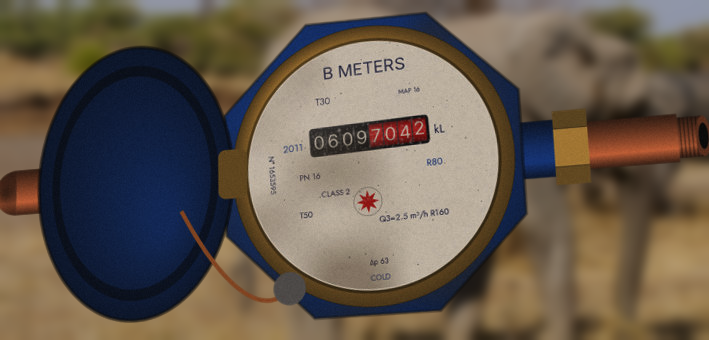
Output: 609.7042 kL
